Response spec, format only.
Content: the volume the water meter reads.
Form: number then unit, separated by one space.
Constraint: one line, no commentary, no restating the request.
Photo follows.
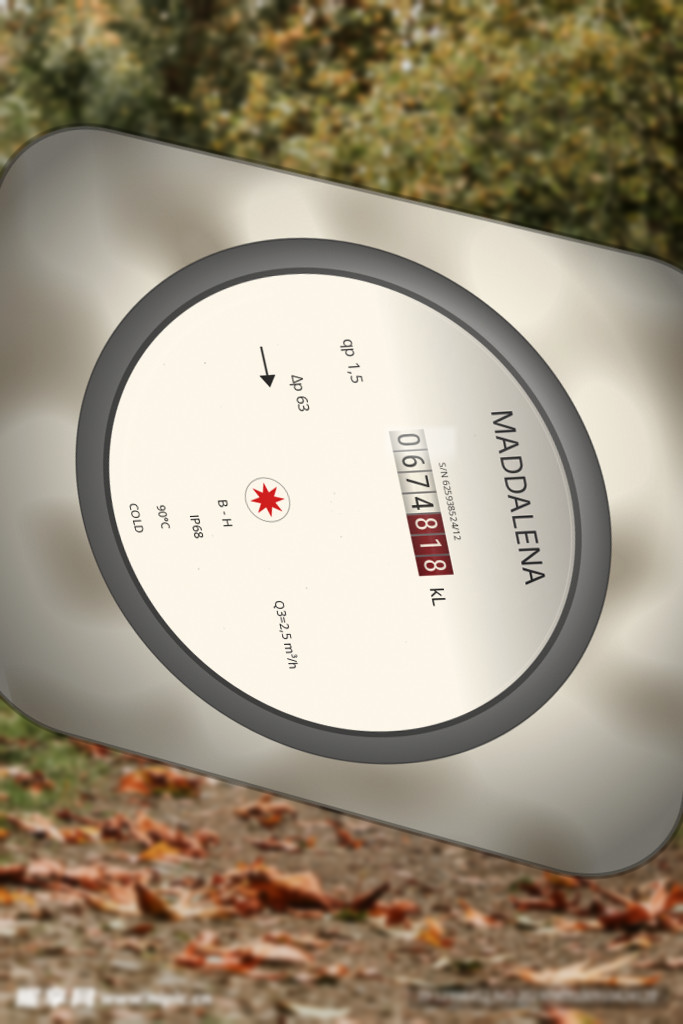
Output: 674.818 kL
